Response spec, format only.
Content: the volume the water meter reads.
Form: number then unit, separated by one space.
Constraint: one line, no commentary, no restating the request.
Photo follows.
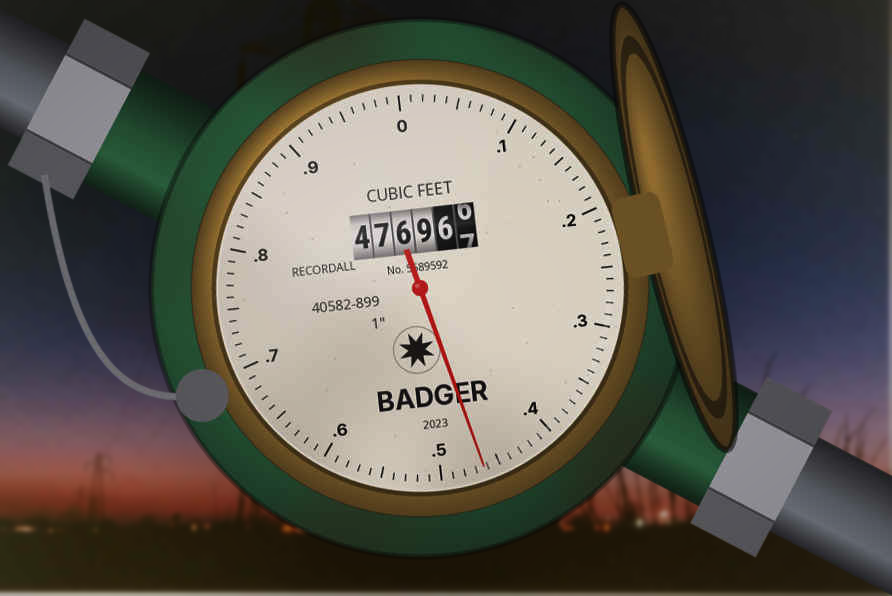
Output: 476966.46 ft³
